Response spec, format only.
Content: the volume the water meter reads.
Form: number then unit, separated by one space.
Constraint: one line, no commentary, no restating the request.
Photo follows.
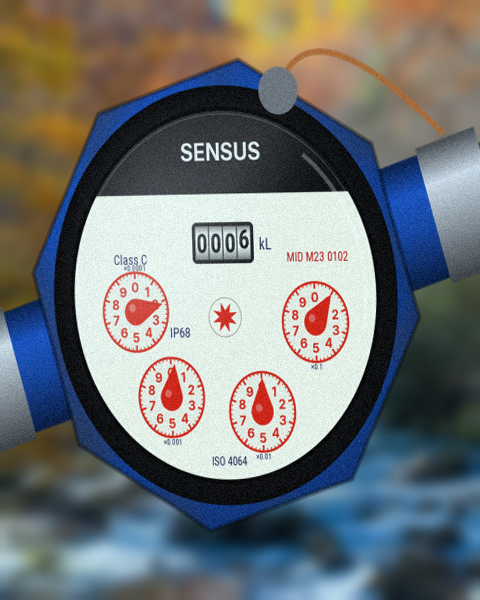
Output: 6.1002 kL
